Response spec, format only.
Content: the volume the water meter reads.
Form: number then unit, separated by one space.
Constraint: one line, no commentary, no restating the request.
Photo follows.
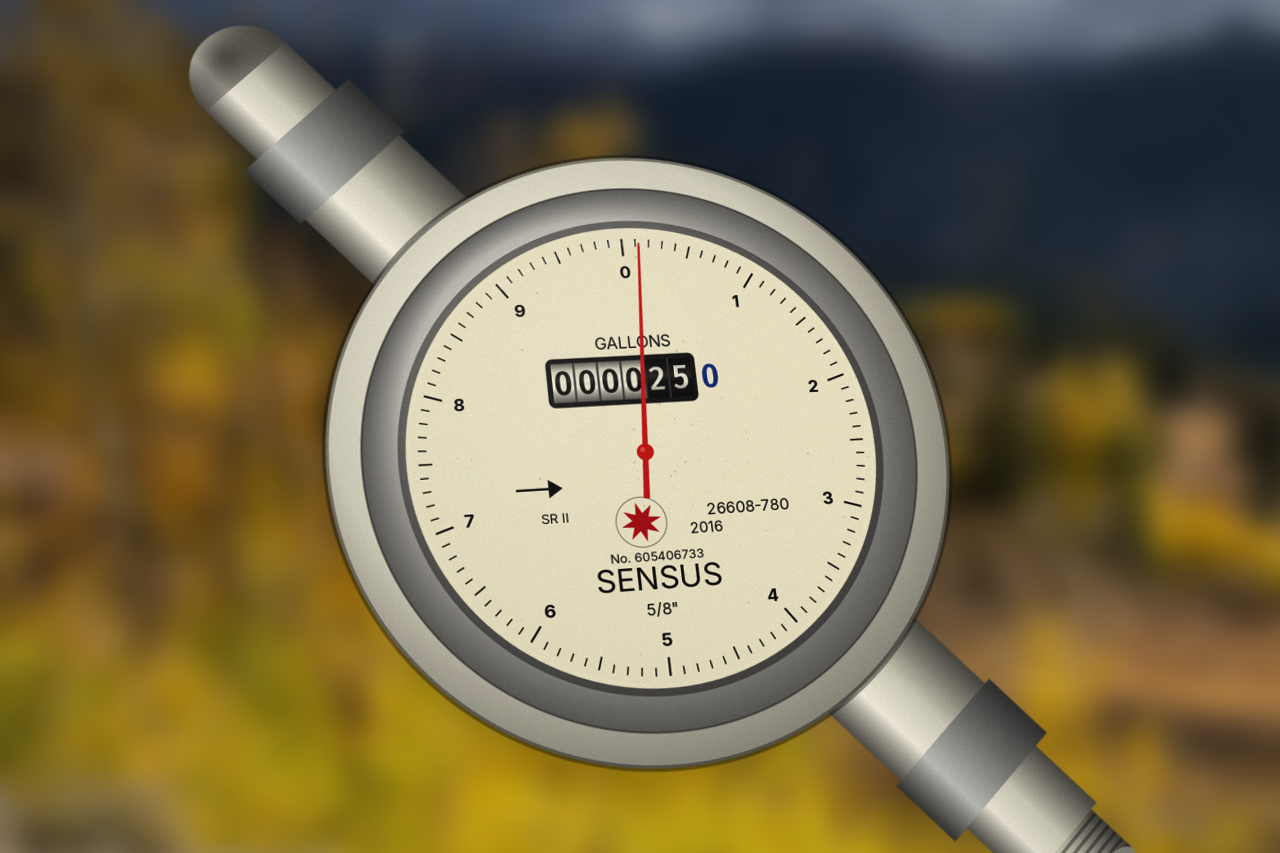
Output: 250.1 gal
